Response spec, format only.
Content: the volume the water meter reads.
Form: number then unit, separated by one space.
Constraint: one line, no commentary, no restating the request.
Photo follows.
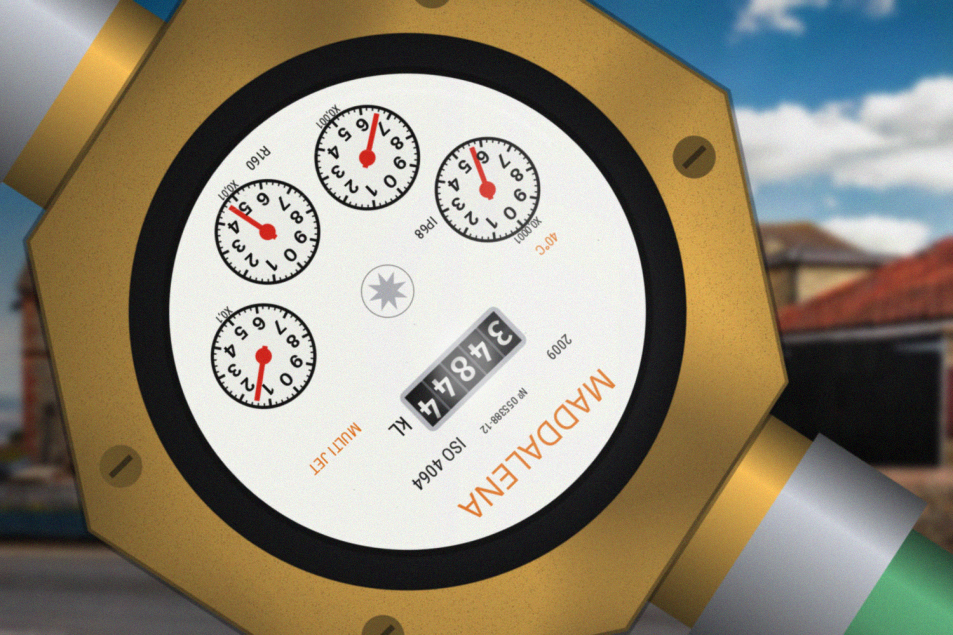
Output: 34844.1465 kL
